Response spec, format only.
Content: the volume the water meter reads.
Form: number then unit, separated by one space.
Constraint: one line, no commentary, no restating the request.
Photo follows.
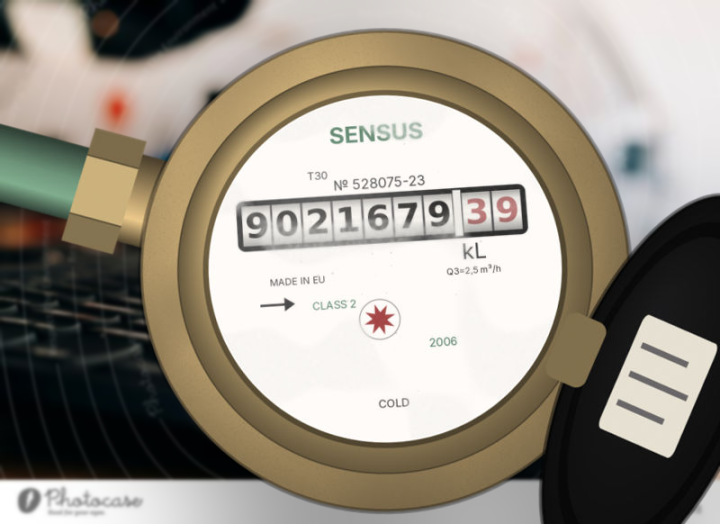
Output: 9021679.39 kL
